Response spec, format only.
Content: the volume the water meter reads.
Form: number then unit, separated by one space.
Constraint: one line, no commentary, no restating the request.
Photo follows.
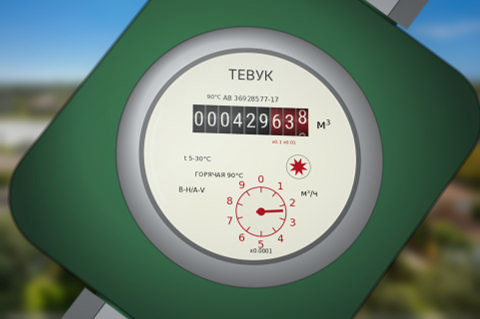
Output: 429.6382 m³
